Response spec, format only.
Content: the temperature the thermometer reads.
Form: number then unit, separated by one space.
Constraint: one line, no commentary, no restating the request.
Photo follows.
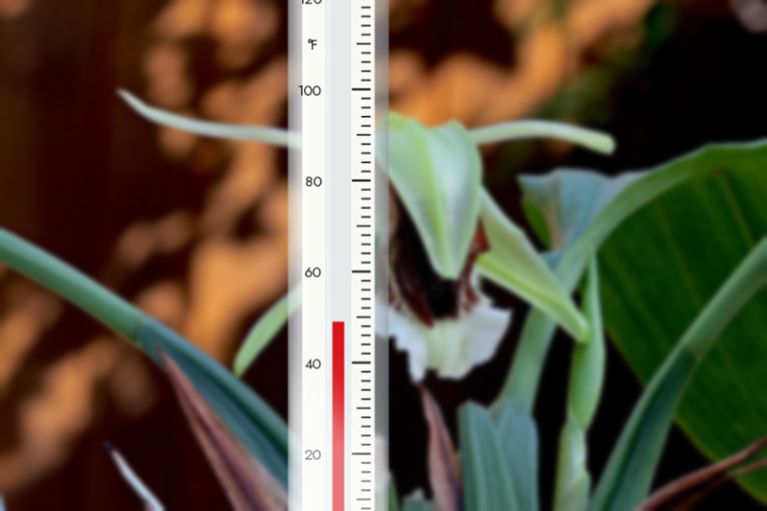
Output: 49 °F
